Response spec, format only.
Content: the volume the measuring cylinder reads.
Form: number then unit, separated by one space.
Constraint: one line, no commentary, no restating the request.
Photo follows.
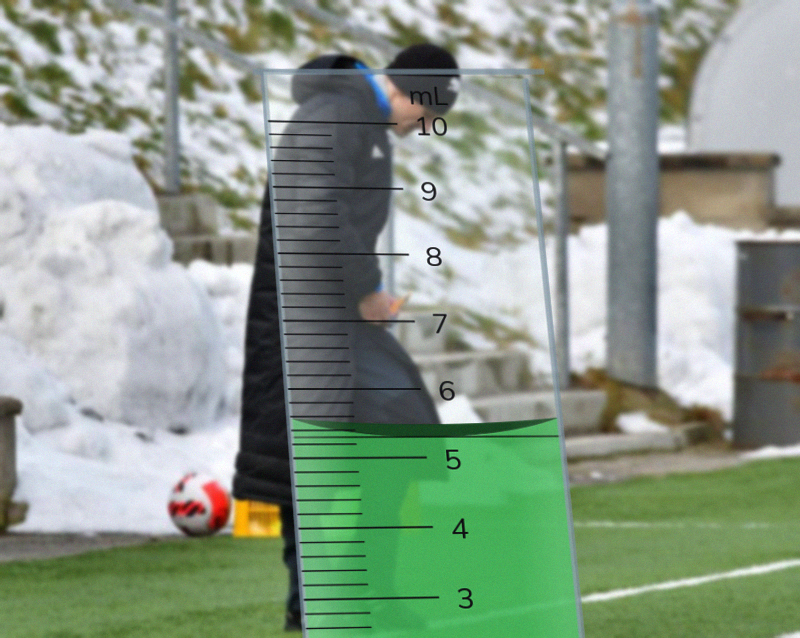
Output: 5.3 mL
